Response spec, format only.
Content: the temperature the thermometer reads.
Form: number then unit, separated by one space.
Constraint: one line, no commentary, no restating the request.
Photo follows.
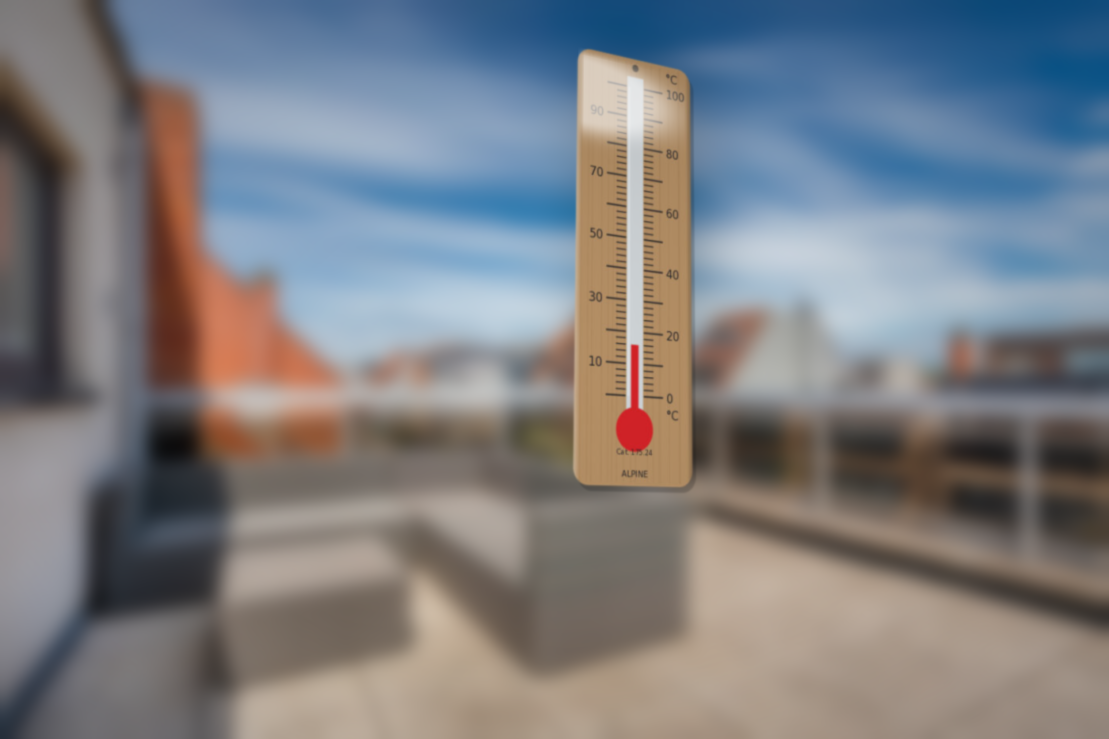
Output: 16 °C
